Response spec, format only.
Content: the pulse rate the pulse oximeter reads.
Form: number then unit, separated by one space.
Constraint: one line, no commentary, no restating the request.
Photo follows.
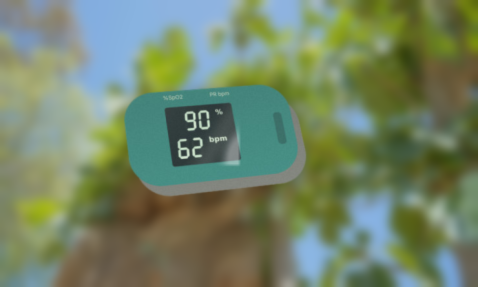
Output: 62 bpm
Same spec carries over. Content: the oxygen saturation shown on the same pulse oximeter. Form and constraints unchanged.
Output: 90 %
